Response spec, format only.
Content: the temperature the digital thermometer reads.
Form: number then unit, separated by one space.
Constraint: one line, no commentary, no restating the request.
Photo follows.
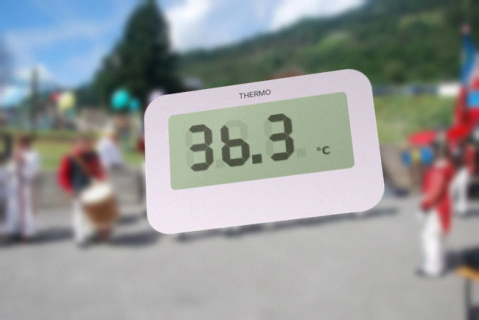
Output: 36.3 °C
